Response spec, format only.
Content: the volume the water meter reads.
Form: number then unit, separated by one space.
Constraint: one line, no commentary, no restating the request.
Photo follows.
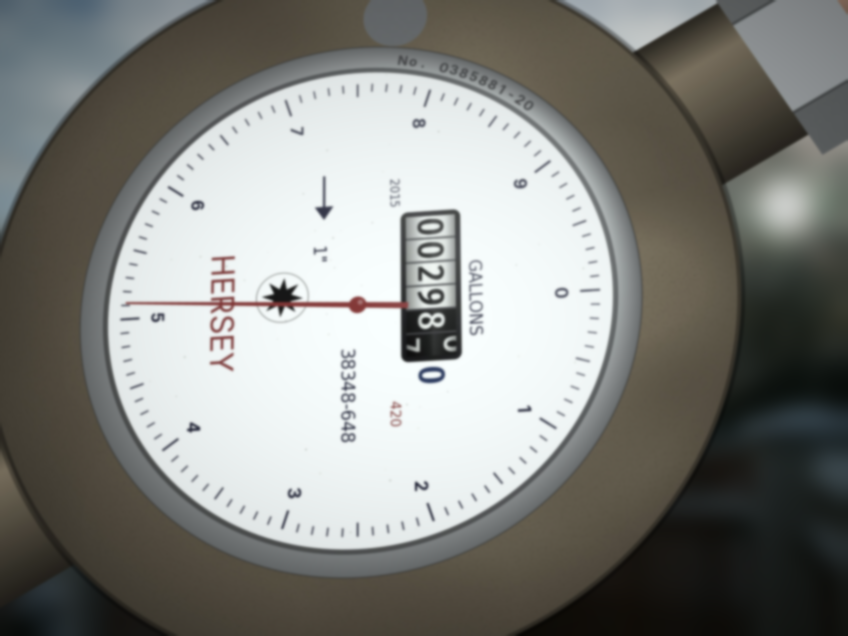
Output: 29865.1 gal
